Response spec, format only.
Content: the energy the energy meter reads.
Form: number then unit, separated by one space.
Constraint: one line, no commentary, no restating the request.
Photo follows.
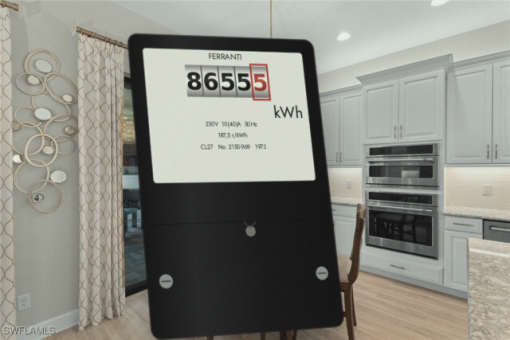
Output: 8655.5 kWh
